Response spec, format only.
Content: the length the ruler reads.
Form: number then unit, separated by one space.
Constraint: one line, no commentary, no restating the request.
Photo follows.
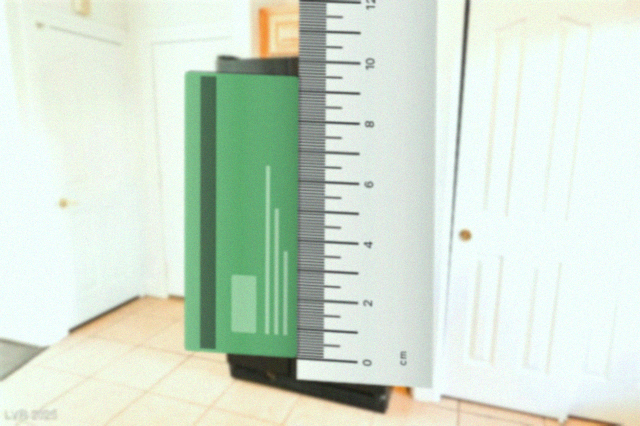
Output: 9.5 cm
